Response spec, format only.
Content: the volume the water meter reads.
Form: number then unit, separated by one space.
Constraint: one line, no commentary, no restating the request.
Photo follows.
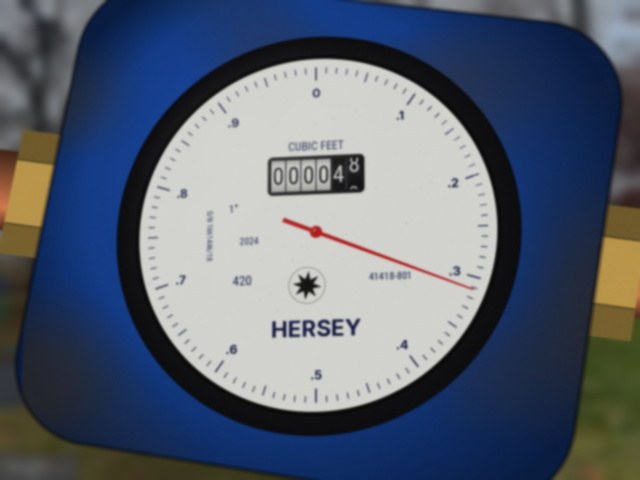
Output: 48.31 ft³
